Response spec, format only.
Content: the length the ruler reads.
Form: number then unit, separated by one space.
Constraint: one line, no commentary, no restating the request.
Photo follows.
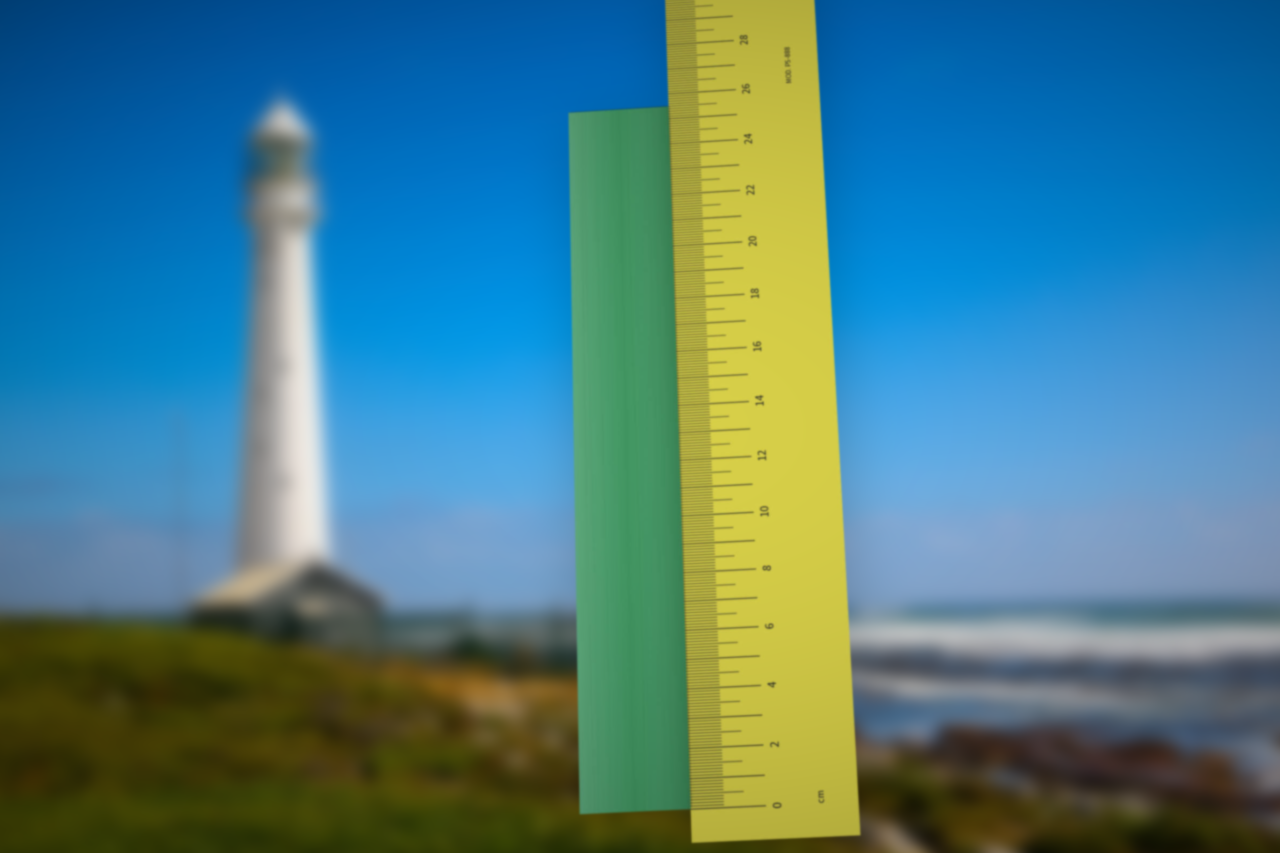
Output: 25.5 cm
